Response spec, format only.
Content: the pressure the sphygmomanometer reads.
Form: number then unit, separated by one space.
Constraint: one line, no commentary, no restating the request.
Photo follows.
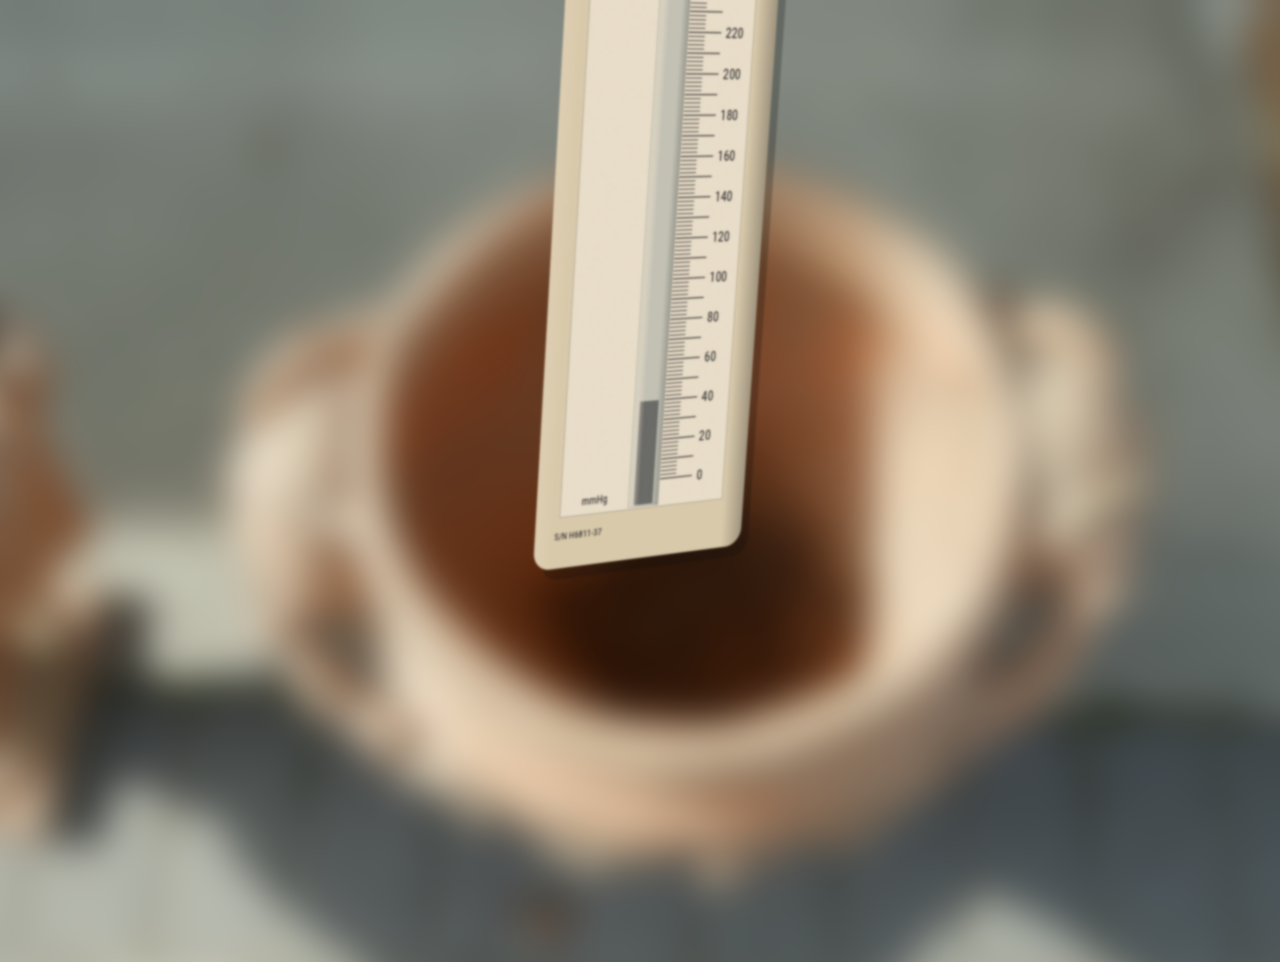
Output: 40 mmHg
